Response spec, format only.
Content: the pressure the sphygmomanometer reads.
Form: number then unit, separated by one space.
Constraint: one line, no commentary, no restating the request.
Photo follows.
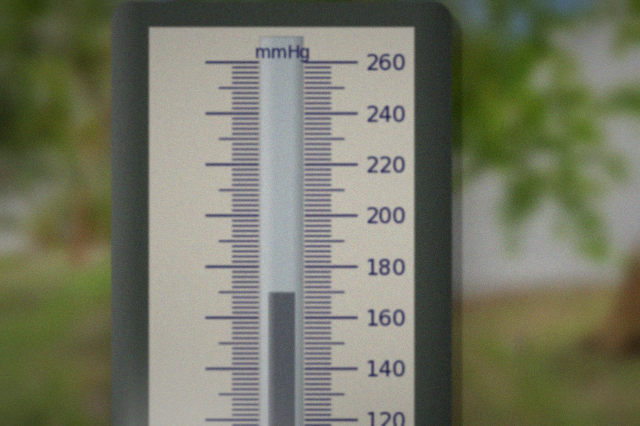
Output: 170 mmHg
